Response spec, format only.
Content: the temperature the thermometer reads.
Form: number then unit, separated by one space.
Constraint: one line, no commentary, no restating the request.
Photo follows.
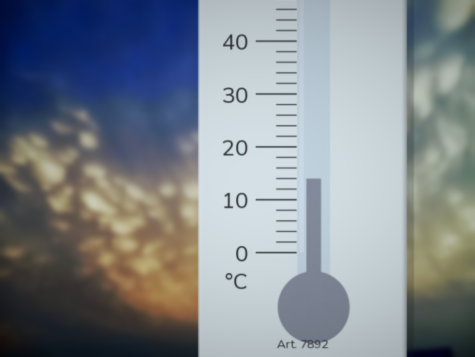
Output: 14 °C
